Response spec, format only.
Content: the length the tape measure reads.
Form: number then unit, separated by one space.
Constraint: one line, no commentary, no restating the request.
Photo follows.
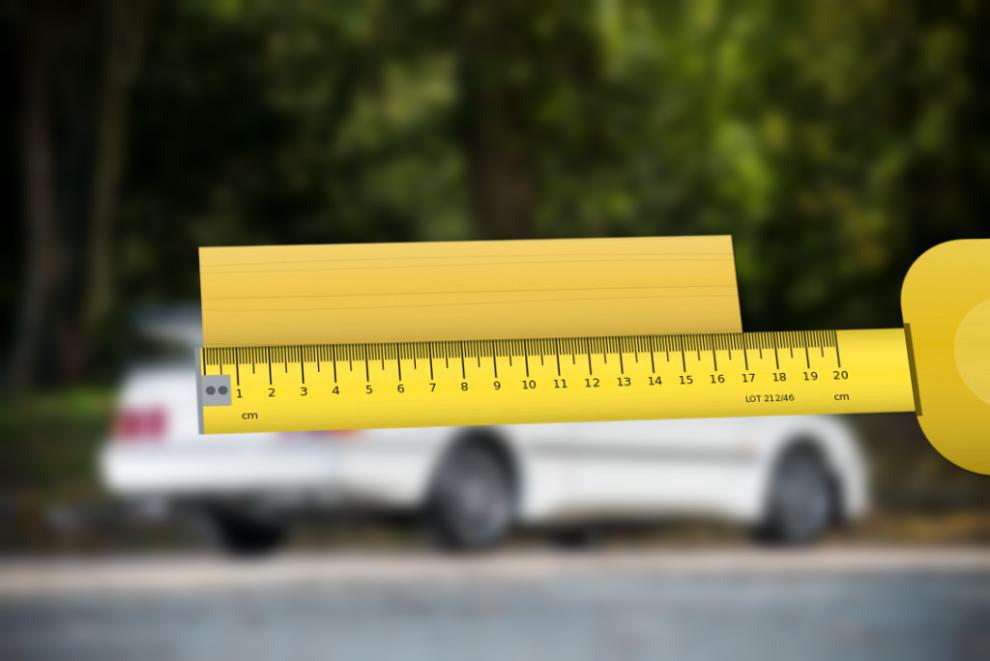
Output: 17 cm
